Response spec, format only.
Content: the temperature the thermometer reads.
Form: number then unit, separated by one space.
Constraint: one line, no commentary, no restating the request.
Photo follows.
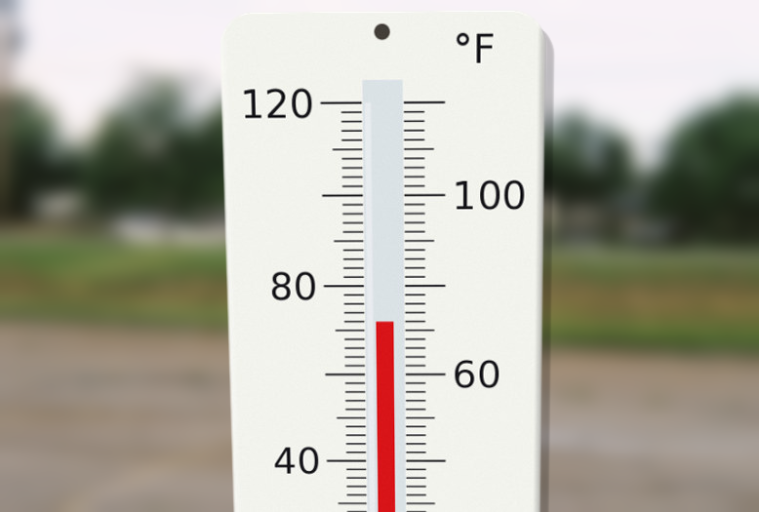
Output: 72 °F
